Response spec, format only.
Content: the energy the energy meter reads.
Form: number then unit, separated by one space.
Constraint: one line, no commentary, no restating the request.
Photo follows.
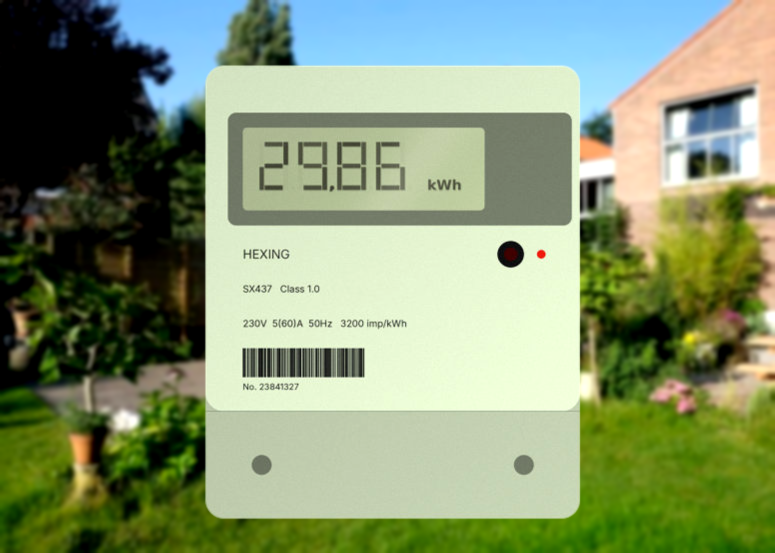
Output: 29.86 kWh
